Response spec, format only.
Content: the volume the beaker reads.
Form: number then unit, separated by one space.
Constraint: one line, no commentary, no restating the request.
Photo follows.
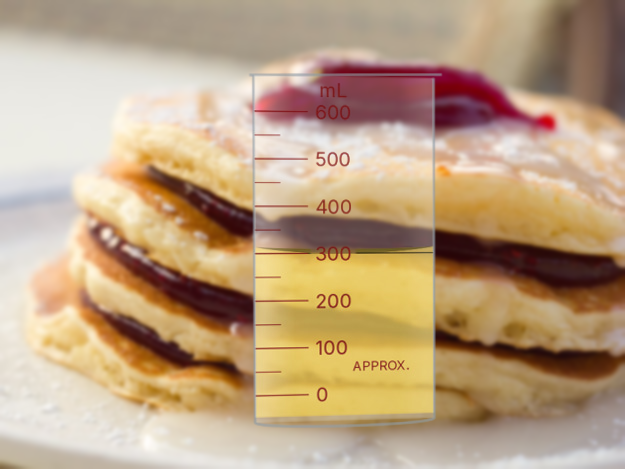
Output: 300 mL
